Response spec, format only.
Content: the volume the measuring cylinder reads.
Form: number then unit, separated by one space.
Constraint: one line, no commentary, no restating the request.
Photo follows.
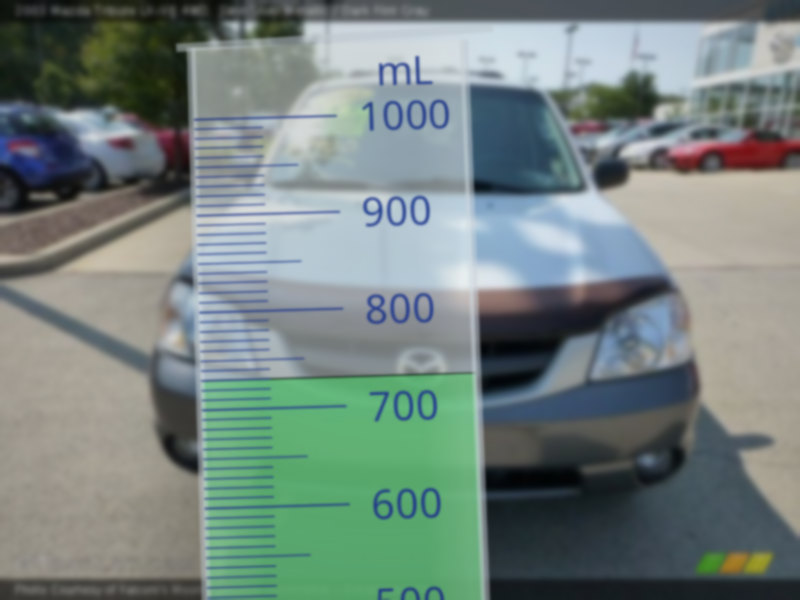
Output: 730 mL
